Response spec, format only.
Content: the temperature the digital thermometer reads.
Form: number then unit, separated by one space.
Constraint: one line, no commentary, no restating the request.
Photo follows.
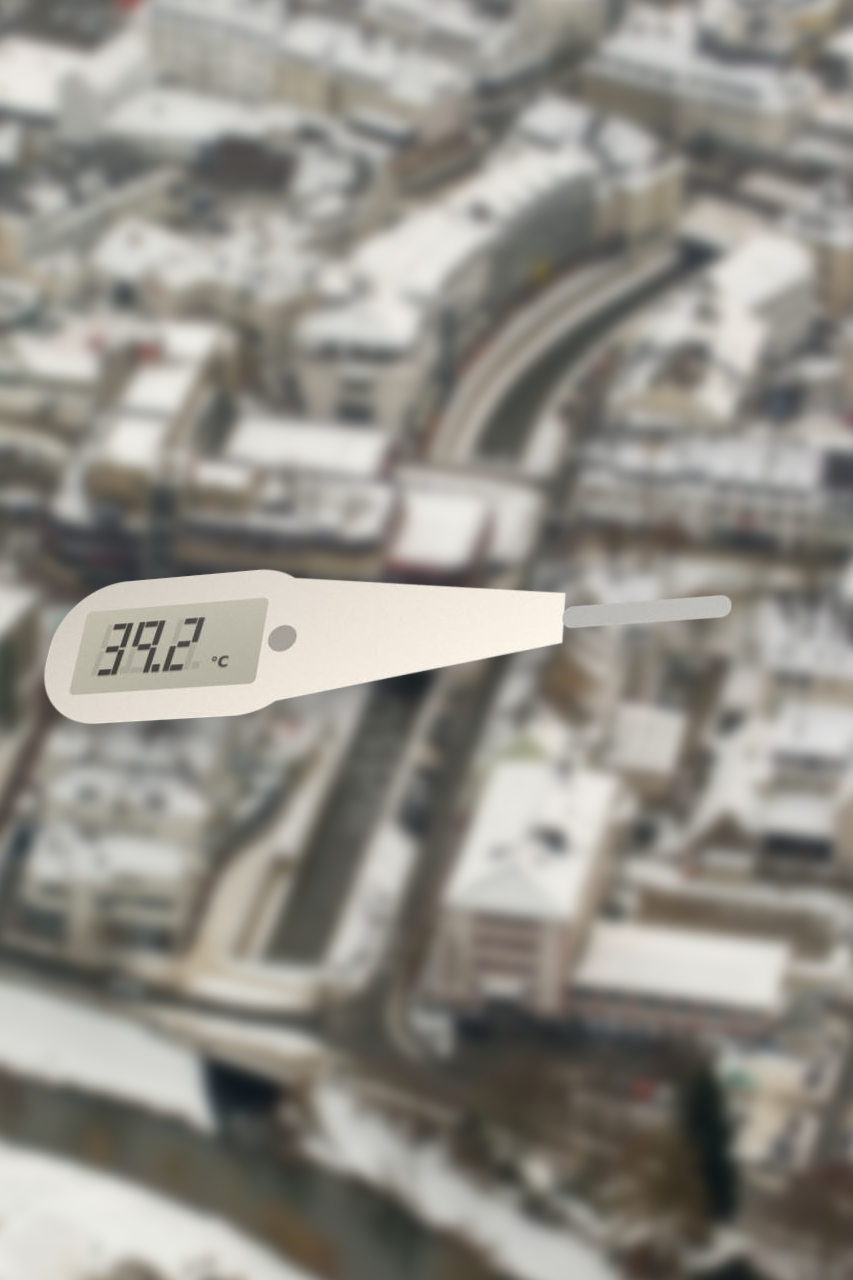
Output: 39.2 °C
